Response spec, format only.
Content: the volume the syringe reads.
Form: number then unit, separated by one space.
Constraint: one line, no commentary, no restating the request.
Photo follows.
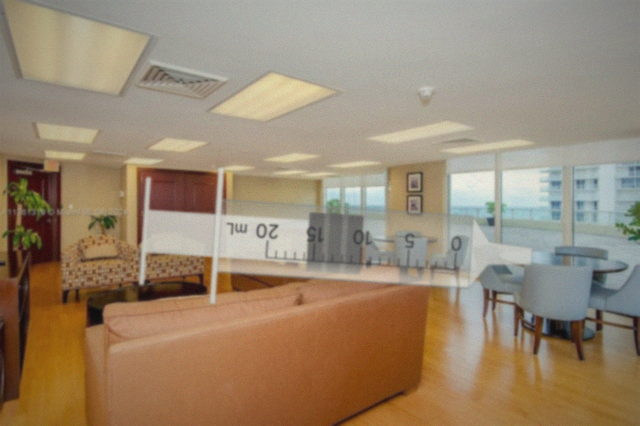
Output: 10 mL
